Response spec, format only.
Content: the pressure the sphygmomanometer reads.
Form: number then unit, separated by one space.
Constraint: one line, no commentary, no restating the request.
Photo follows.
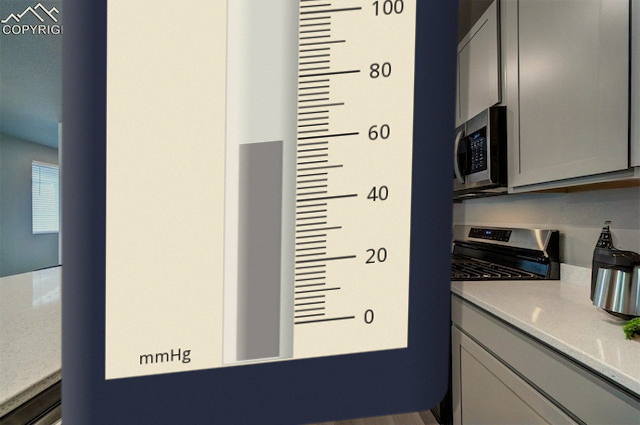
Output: 60 mmHg
